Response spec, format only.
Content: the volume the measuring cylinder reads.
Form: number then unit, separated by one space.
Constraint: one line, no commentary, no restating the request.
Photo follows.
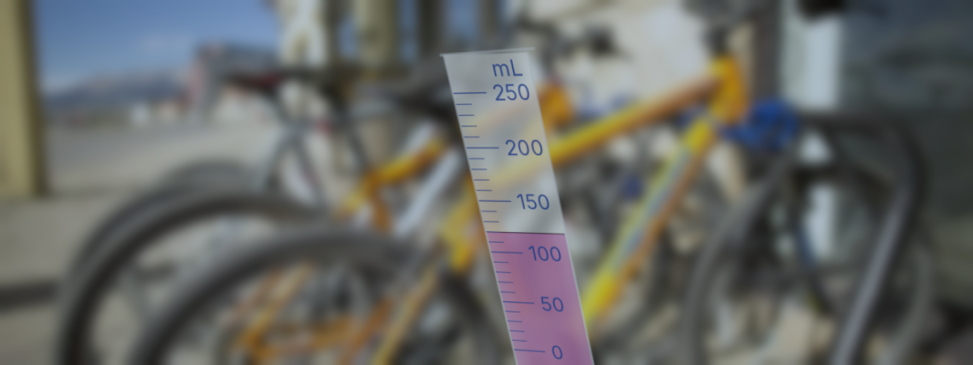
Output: 120 mL
